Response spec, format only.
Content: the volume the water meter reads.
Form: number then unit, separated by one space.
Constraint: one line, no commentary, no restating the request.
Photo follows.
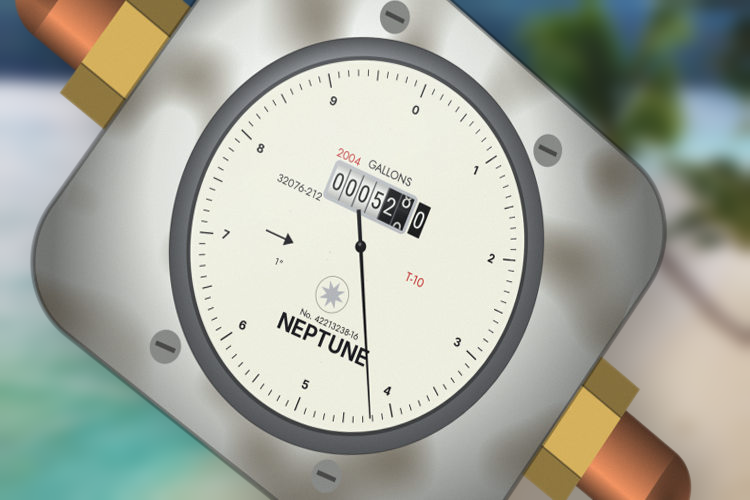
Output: 5284.2 gal
